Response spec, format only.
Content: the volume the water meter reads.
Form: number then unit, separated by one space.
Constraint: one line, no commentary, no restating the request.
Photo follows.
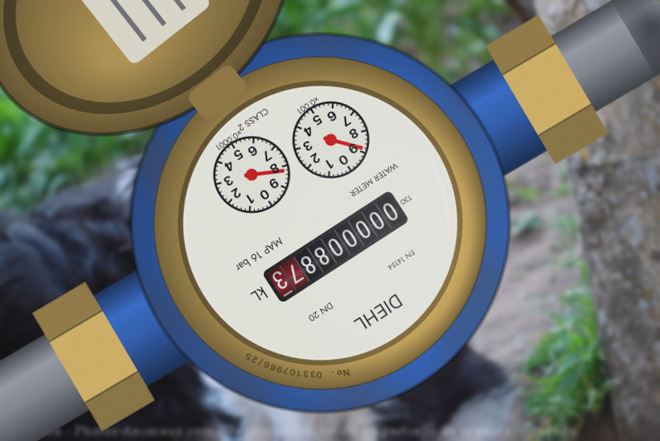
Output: 88.7288 kL
